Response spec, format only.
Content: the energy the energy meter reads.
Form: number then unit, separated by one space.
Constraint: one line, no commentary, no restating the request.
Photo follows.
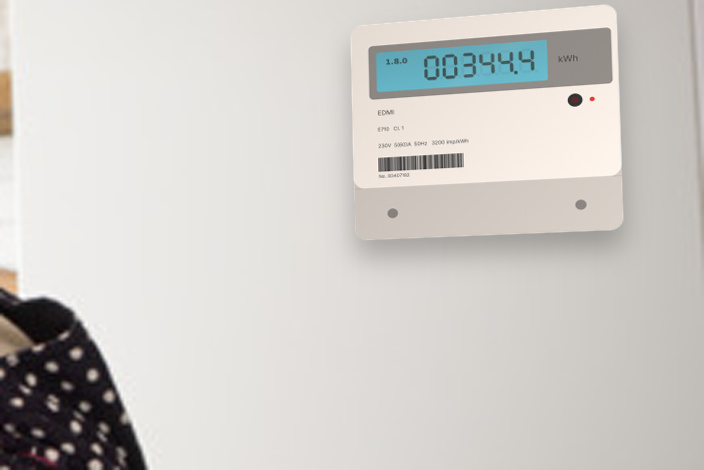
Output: 344.4 kWh
